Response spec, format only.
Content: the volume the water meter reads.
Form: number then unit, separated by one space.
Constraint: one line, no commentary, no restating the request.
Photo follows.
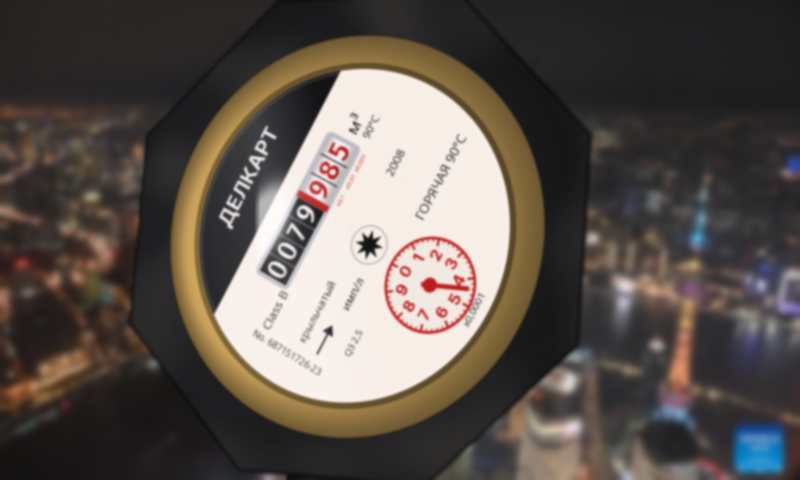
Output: 79.9854 m³
